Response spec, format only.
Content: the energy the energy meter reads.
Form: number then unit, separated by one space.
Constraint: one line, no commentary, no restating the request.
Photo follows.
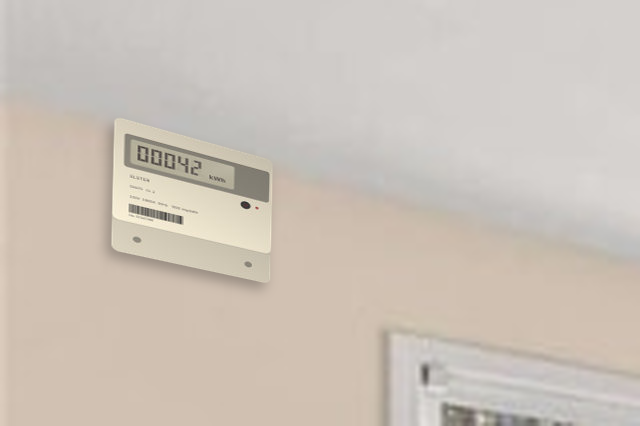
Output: 42 kWh
